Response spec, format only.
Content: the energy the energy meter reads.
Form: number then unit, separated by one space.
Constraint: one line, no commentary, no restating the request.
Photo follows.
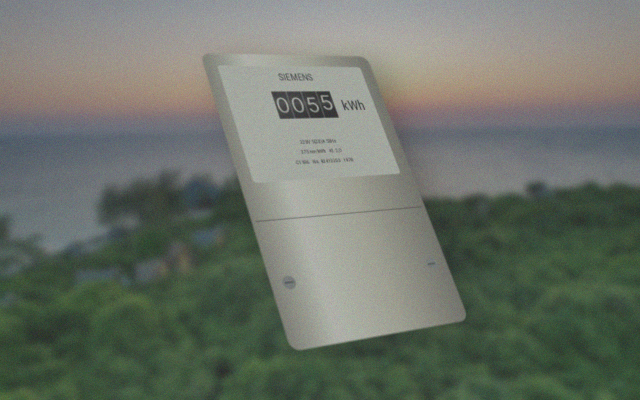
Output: 55 kWh
